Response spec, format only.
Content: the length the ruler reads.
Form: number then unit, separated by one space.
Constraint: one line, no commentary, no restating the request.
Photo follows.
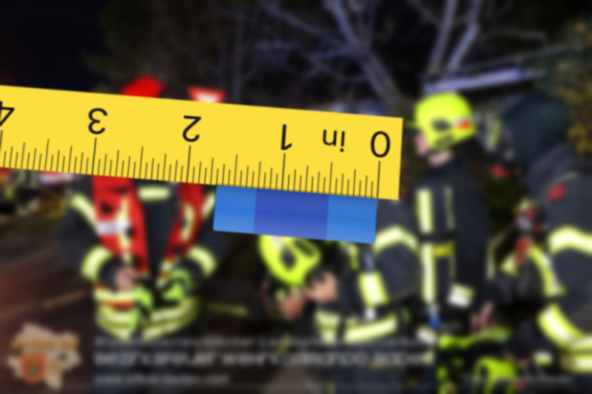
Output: 1.6875 in
